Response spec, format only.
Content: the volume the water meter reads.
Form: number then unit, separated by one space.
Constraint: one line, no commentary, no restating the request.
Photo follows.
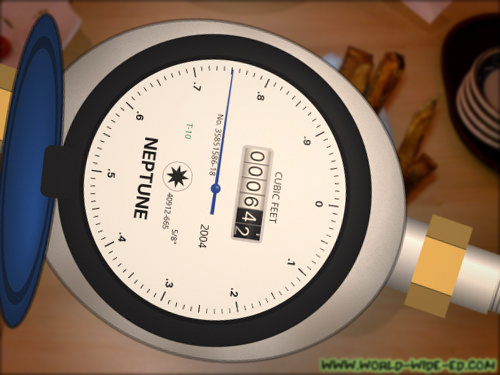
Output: 641.75 ft³
